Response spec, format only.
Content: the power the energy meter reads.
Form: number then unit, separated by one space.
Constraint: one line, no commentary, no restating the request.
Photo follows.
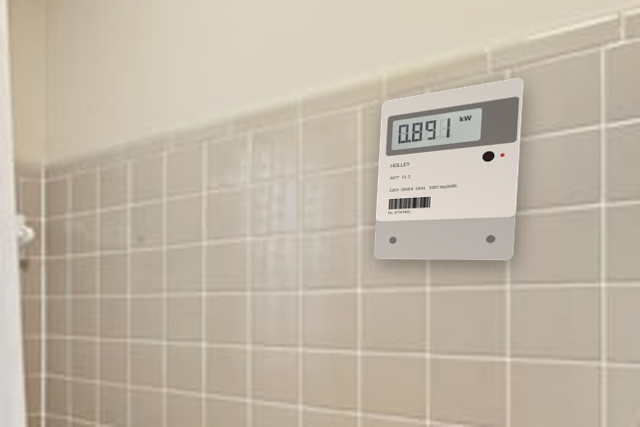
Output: 0.891 kW
